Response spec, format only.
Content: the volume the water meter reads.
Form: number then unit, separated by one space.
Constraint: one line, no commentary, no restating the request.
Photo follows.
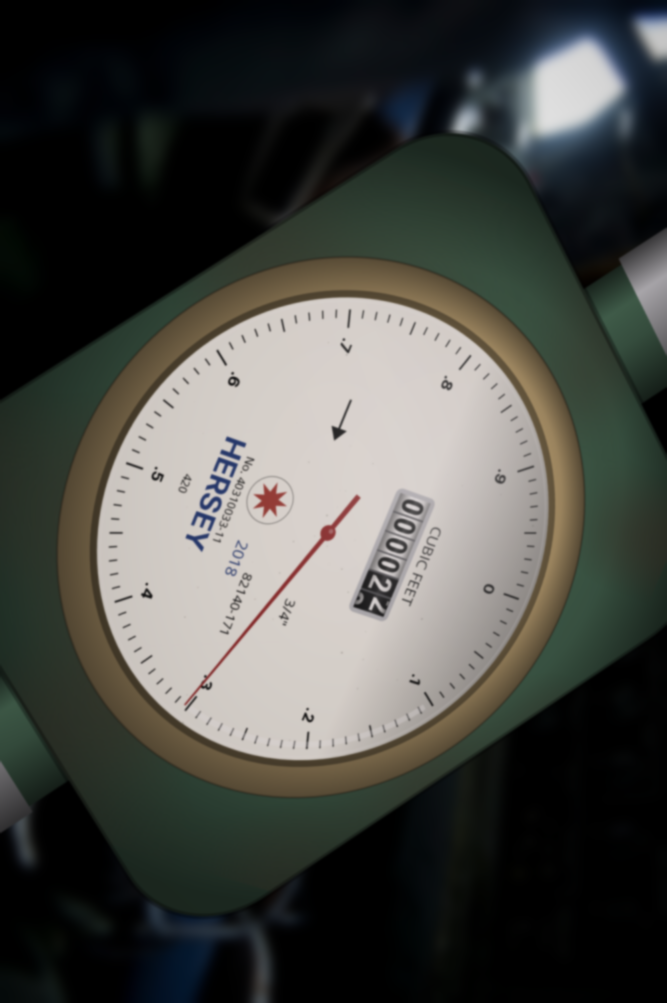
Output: 22.30 ft³
